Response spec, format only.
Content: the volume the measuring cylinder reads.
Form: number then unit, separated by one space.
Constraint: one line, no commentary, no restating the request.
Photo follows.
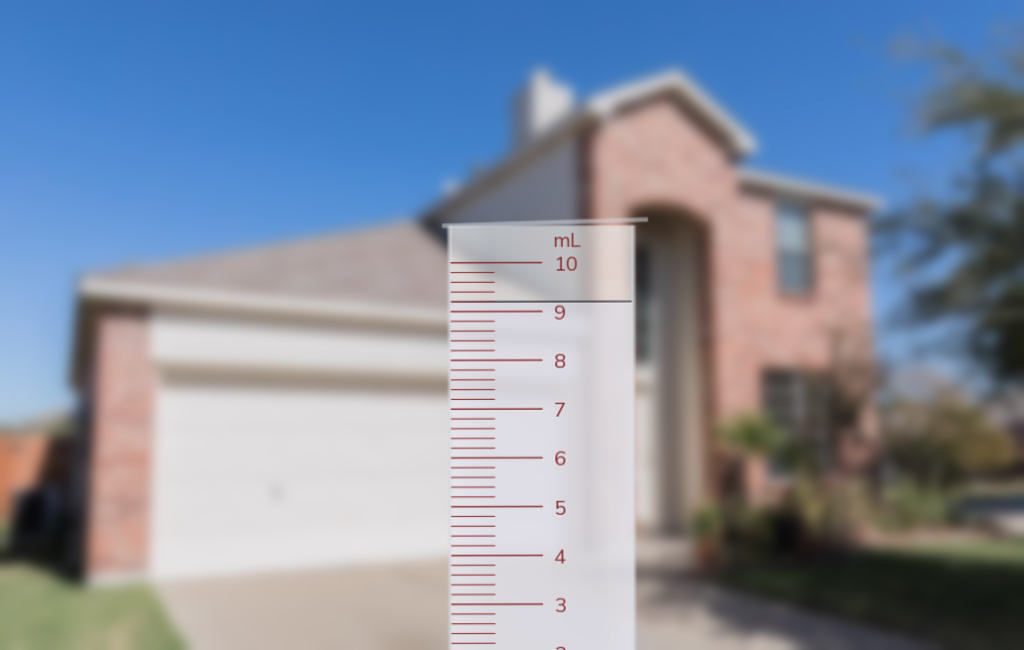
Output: 9.2 mL
